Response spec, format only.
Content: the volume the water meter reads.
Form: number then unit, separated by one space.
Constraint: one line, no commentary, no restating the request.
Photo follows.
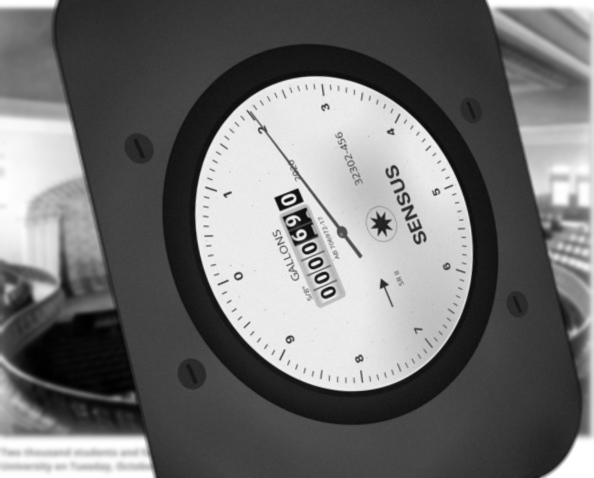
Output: 692.0 gal
